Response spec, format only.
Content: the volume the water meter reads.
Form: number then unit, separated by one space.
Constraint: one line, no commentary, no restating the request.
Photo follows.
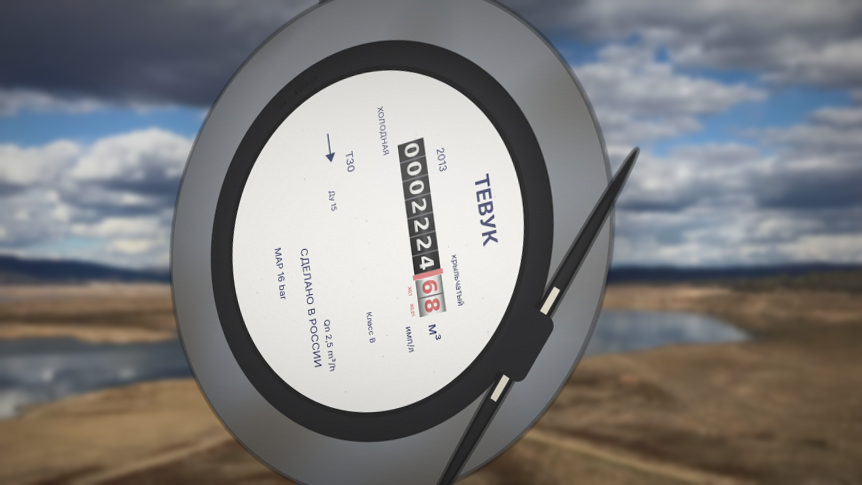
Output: 2224.68 m³
